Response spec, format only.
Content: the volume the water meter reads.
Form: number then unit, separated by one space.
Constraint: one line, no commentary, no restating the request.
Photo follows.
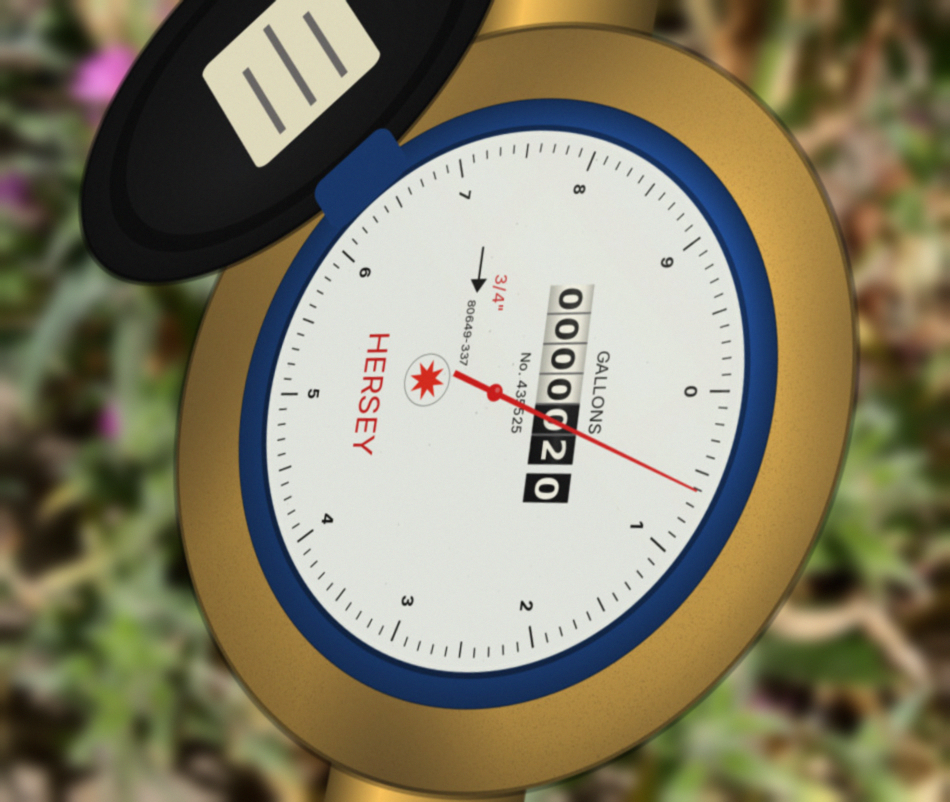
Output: 20.6 gal
